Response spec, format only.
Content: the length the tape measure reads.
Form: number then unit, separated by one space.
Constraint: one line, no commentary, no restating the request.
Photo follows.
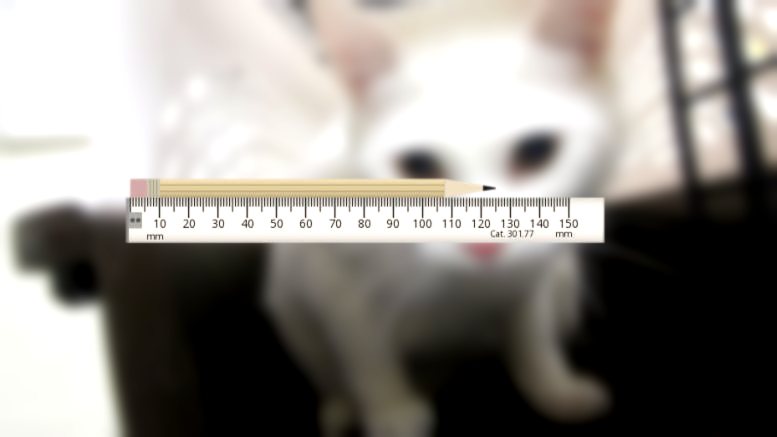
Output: 125 mm
